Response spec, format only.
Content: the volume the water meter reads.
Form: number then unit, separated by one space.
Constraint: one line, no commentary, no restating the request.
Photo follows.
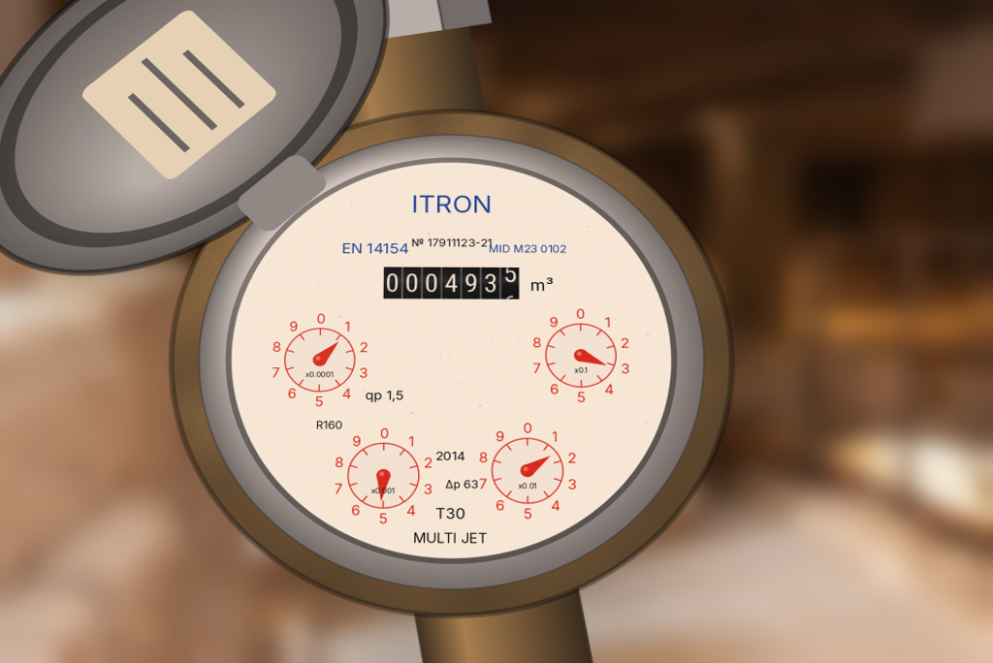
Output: 4935.3151 m³
